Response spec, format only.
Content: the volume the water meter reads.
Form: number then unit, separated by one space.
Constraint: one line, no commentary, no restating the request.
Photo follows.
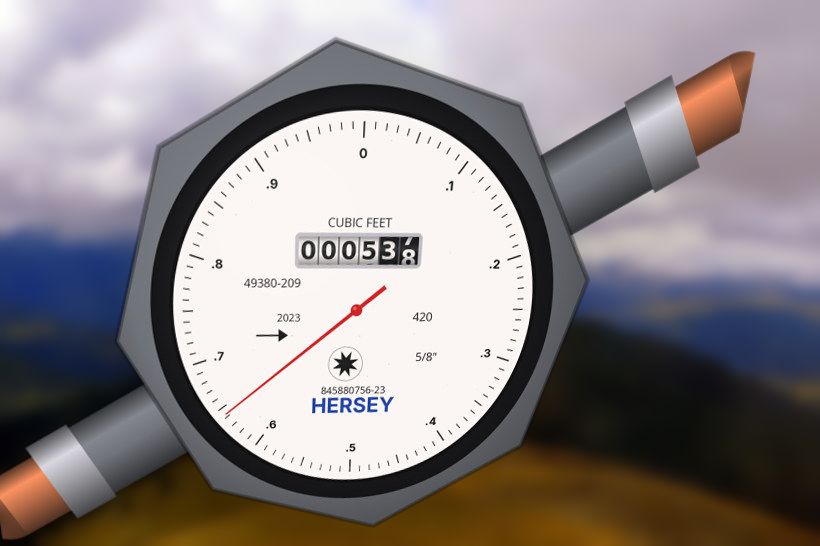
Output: 537.64 ft³
